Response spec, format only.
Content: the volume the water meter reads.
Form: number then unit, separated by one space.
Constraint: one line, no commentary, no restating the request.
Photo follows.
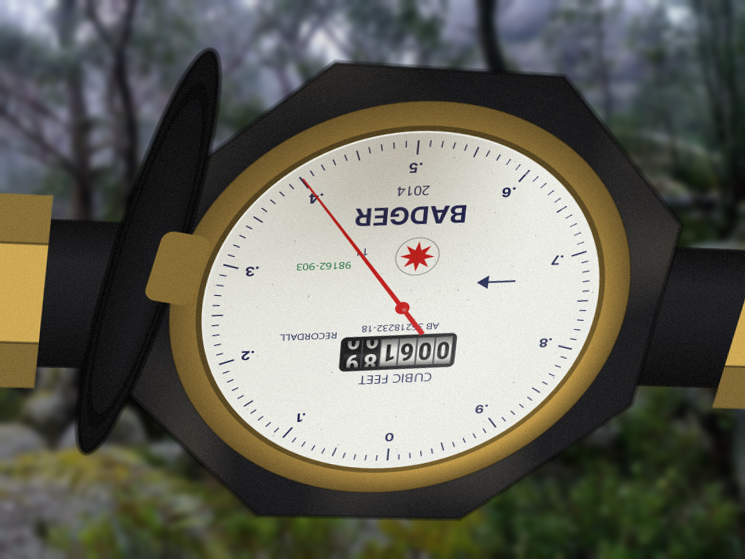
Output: 6189.40 ft³
